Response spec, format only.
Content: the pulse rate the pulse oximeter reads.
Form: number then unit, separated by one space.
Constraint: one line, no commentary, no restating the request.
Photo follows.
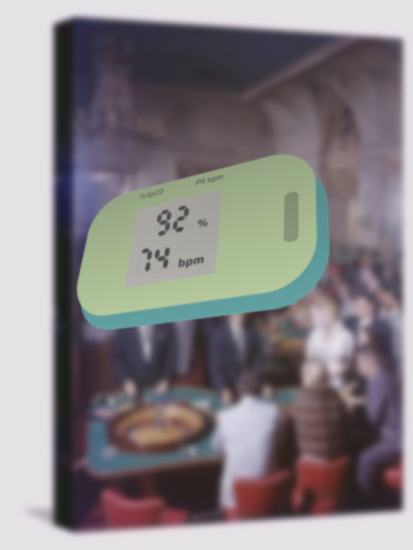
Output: 74 bpm
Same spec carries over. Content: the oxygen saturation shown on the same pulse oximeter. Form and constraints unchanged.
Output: 92 %
